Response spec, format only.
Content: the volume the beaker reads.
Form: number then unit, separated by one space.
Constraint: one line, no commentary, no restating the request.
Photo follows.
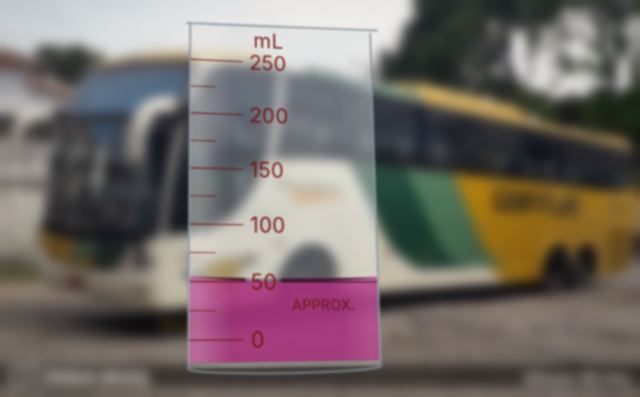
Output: 50 mL
